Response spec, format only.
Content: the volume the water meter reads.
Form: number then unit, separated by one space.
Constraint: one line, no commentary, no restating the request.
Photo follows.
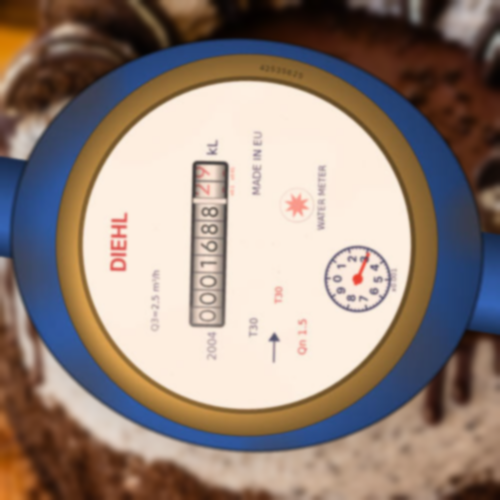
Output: 1688.293 kL
